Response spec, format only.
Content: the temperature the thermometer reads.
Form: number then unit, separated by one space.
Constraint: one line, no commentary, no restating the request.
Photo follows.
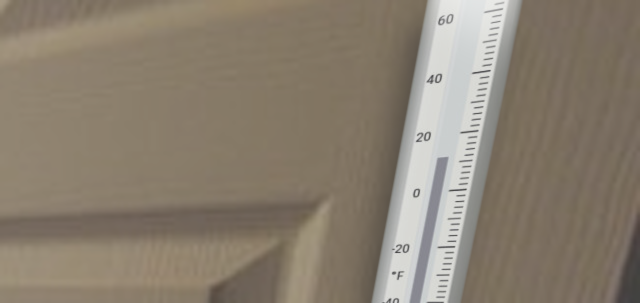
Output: 12 °F
